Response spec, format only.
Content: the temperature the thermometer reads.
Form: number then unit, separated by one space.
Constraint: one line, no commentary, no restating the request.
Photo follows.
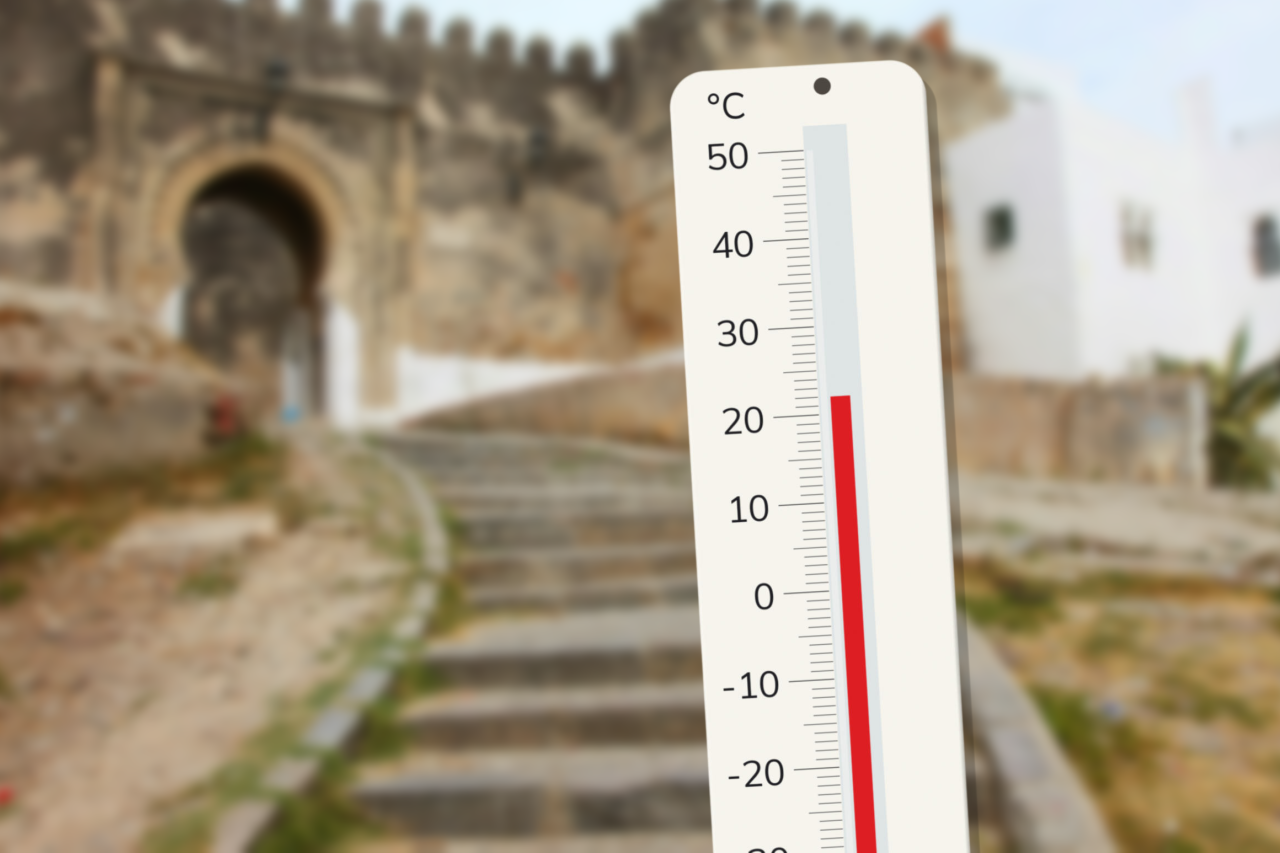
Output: 22 °C
